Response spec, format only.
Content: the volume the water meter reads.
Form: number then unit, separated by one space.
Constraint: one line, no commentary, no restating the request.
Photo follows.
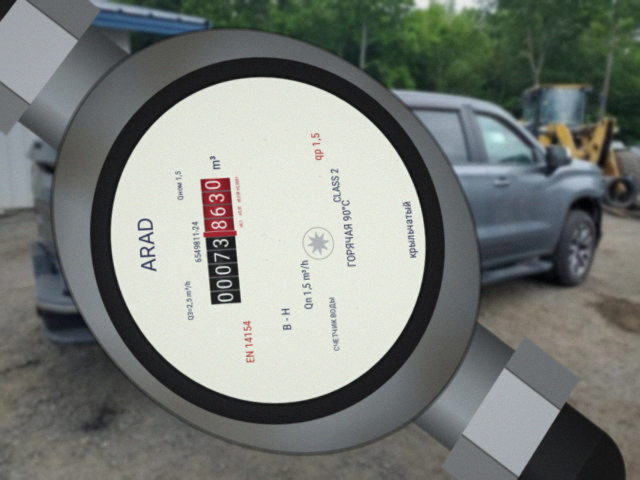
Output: 73.8630 m³
